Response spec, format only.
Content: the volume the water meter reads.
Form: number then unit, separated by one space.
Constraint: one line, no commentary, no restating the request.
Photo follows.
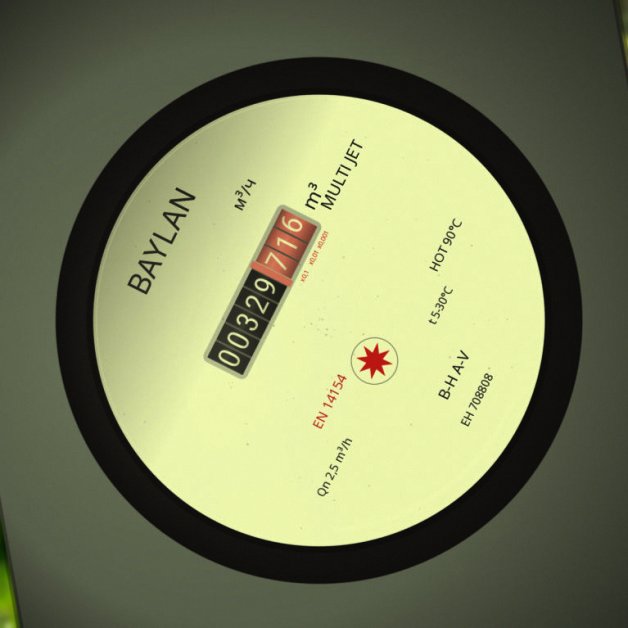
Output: 329.716 m³
